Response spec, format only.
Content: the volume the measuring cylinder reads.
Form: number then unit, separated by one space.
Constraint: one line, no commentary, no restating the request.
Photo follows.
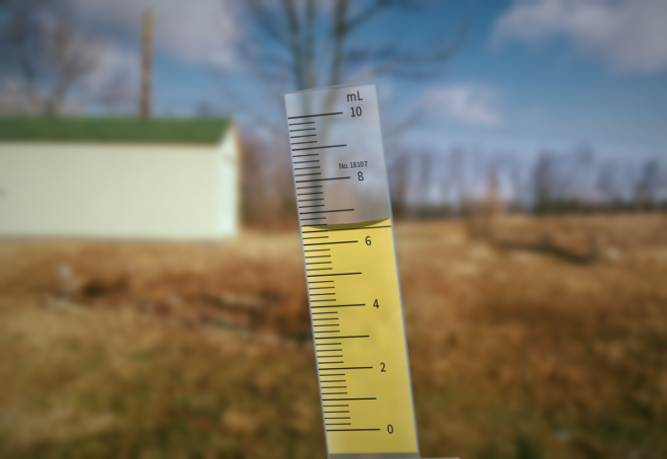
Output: 6.4 mL
